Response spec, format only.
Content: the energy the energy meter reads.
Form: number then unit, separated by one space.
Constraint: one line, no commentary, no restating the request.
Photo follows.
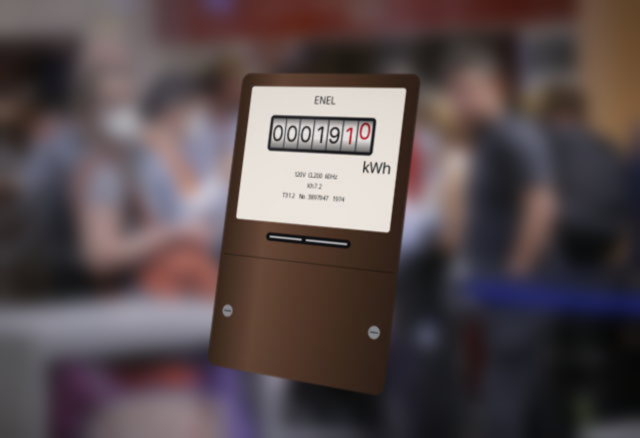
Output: 19.10 kWh
